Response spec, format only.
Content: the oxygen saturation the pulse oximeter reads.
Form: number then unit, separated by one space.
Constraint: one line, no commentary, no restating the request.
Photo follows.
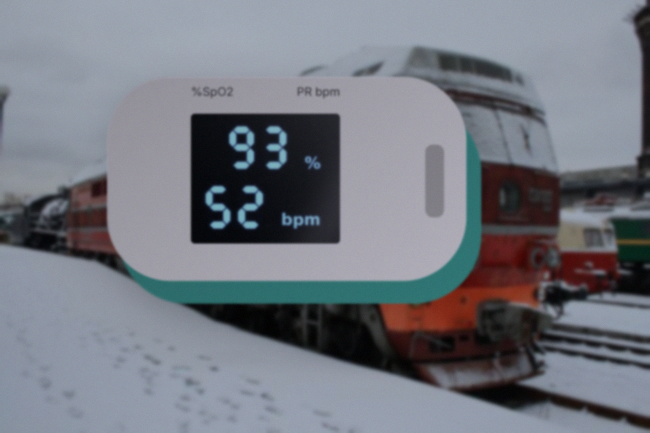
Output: 93 %
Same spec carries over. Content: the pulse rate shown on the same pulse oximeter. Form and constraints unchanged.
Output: 52 bpm
